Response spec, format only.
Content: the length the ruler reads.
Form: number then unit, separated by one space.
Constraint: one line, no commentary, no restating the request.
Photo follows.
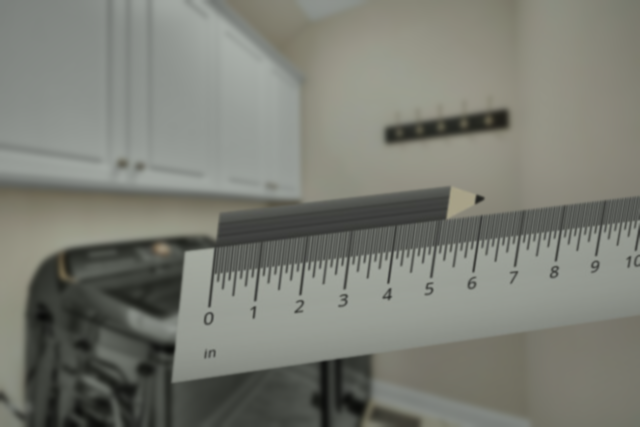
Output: 6 in
